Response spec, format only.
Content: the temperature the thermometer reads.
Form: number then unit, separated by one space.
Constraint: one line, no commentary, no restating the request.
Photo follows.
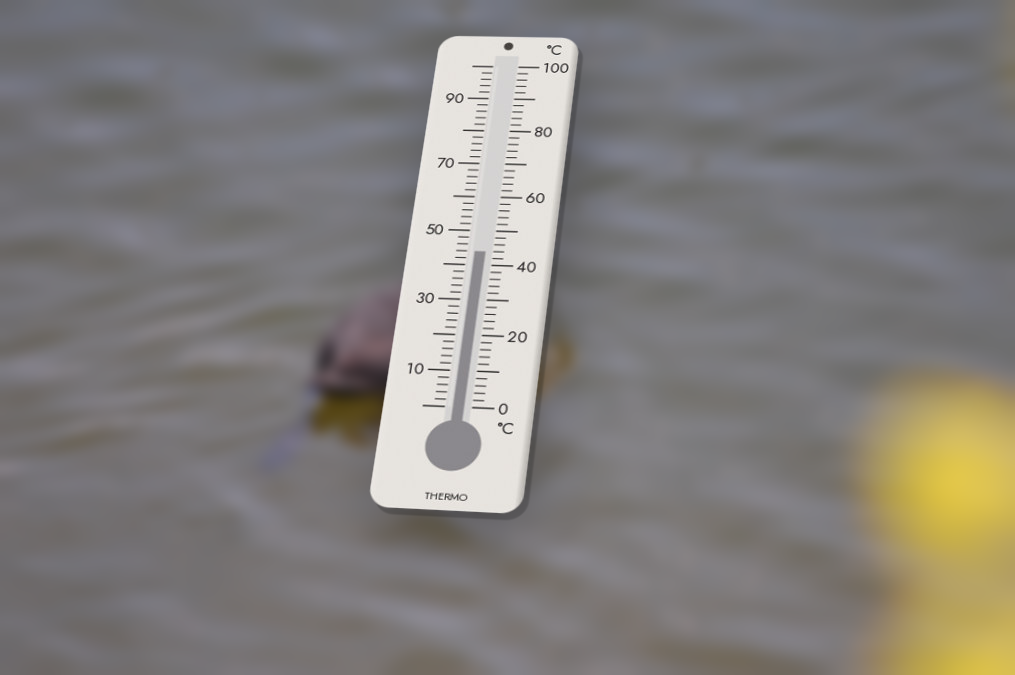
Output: 44 °C
